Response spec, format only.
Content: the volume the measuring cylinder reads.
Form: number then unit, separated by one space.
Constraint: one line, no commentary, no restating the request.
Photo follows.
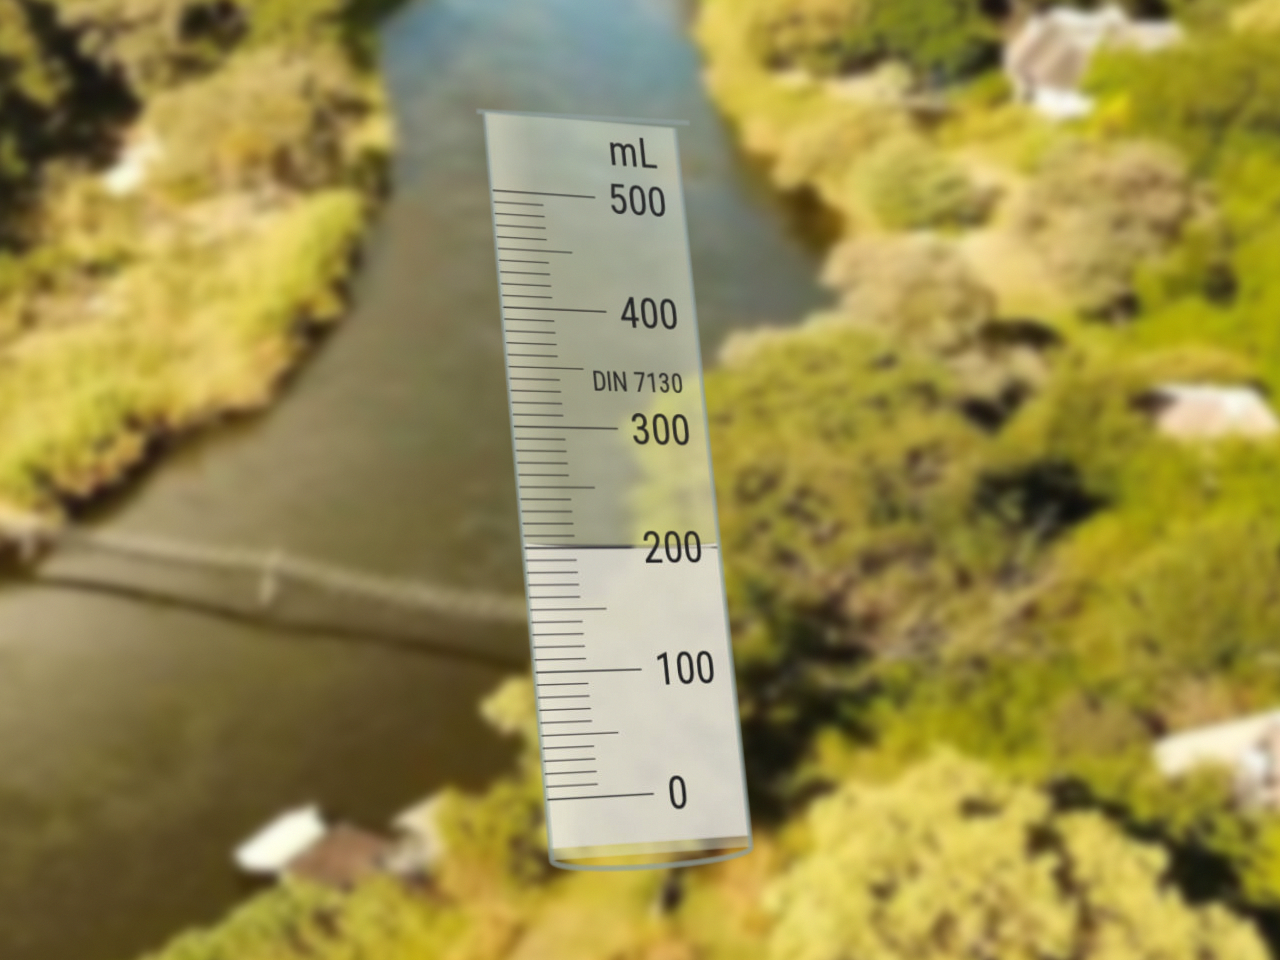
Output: 200 mL
